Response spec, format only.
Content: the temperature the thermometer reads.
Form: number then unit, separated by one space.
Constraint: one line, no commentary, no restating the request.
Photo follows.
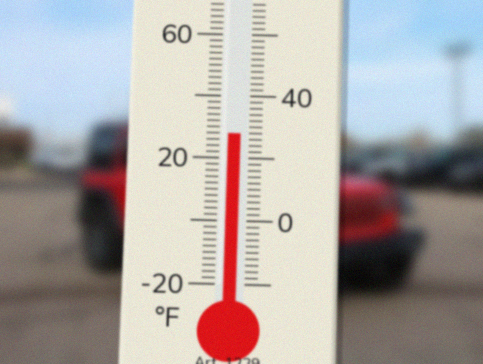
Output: 28 °F
